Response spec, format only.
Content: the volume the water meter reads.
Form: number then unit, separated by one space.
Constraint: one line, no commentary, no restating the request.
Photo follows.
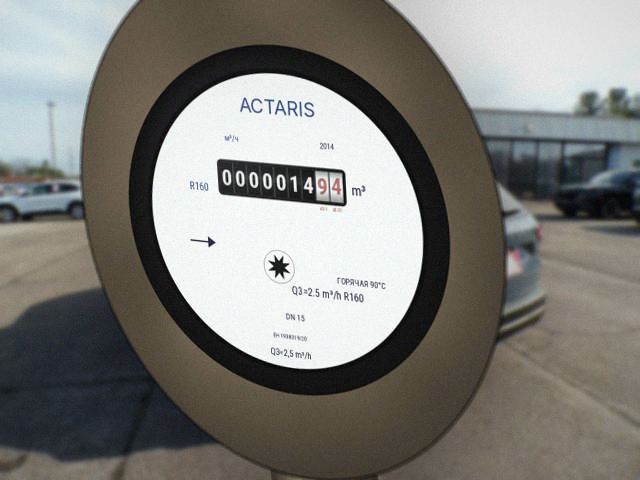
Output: 14.94 m³
